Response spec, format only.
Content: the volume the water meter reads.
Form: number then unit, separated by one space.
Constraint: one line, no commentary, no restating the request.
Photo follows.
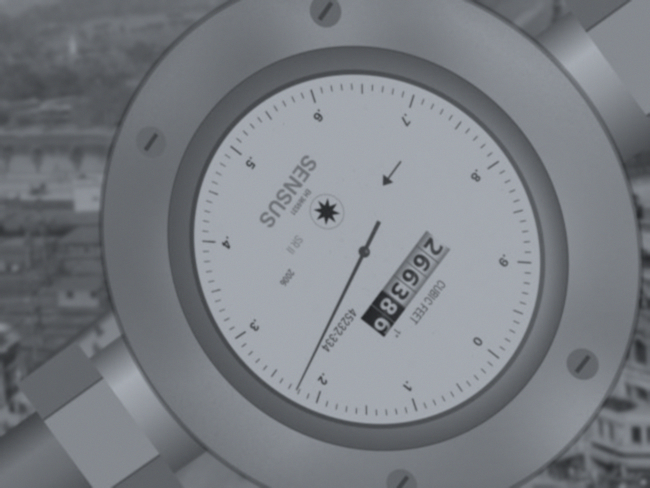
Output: 266386.22 ft³
